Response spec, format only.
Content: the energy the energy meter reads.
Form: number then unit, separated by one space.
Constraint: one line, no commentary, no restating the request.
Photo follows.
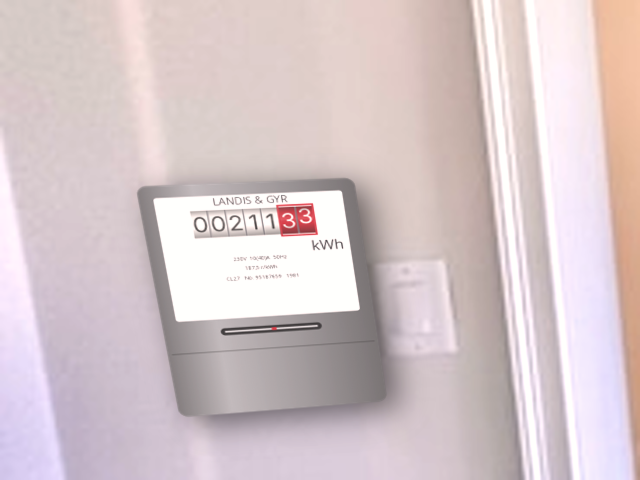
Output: 211.33 kWh
